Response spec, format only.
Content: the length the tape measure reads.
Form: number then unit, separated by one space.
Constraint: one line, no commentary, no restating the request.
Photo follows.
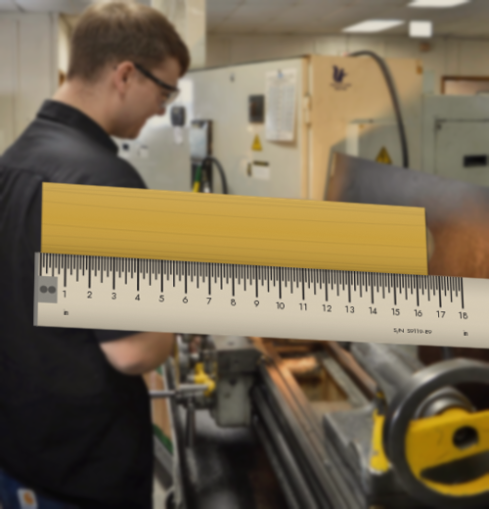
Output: 16.5 in
